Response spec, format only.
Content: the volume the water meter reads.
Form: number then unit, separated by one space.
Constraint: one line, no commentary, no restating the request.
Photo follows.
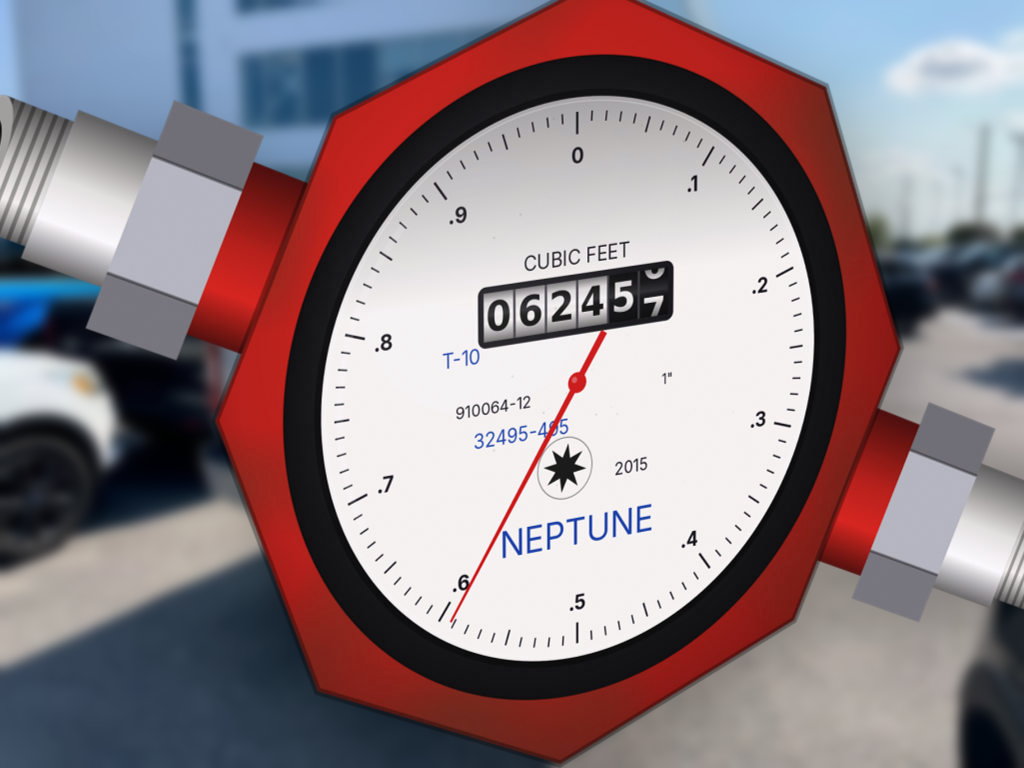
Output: 62456.59 ft³
